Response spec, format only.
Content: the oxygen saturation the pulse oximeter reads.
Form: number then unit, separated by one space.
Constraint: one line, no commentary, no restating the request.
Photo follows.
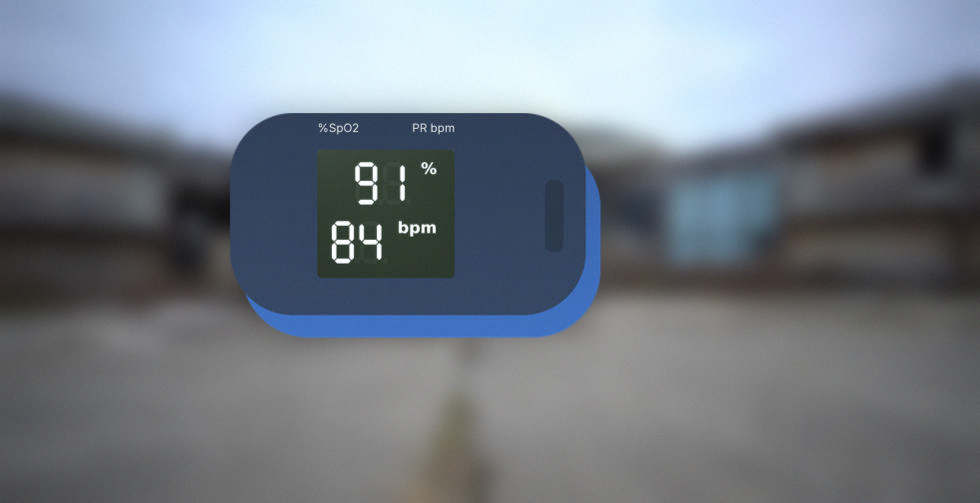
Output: 91 %
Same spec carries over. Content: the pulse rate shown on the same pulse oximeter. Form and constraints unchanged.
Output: 84 bpm
